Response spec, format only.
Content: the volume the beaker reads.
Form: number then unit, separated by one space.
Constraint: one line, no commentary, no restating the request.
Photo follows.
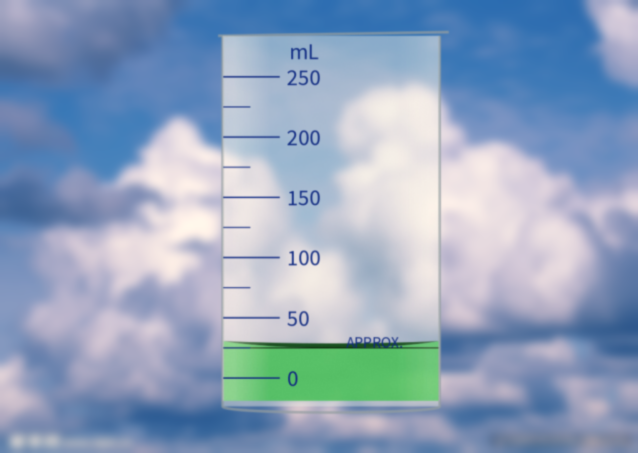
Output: 25 mL
